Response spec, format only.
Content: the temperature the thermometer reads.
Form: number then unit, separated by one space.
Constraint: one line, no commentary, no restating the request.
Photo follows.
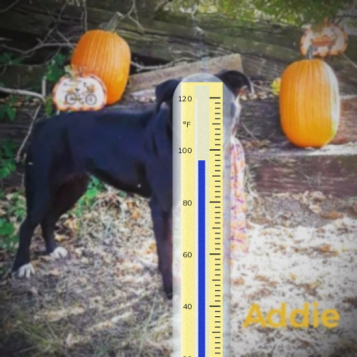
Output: 96 °F
